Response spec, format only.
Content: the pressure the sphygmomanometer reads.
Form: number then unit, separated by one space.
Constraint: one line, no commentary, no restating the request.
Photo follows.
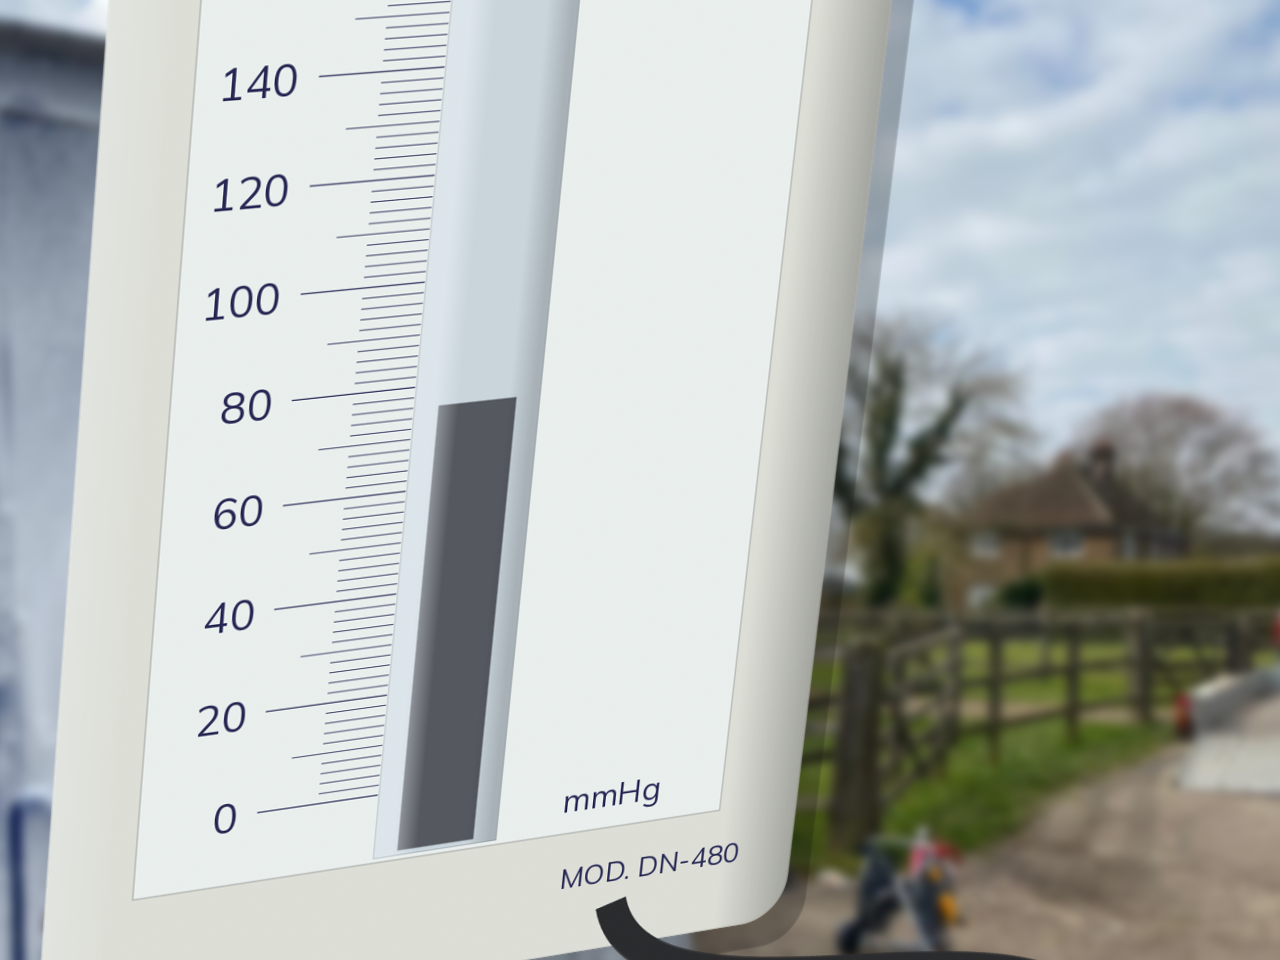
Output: 76 mmHg
